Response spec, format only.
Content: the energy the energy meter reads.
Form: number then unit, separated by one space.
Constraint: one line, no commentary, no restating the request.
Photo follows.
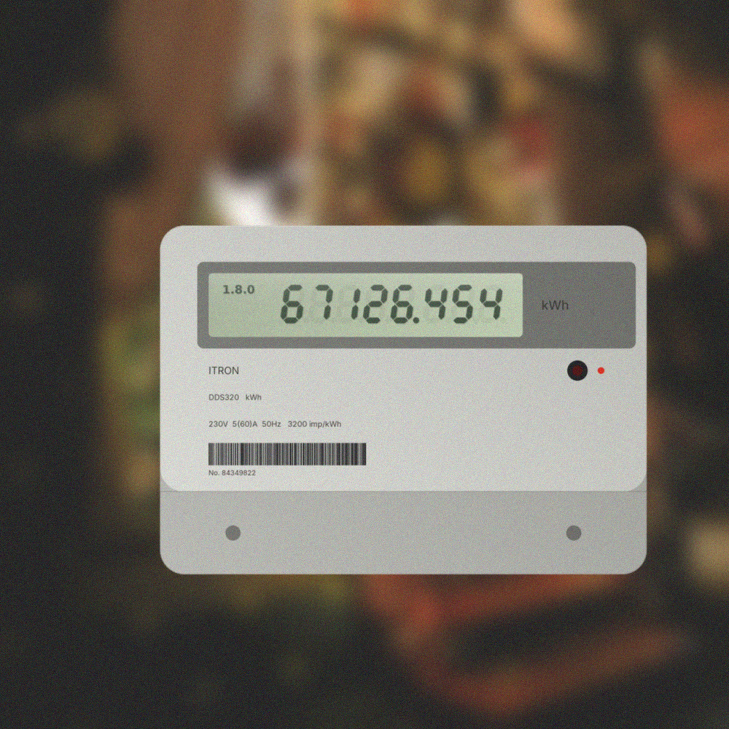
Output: 67126.454 kWh
